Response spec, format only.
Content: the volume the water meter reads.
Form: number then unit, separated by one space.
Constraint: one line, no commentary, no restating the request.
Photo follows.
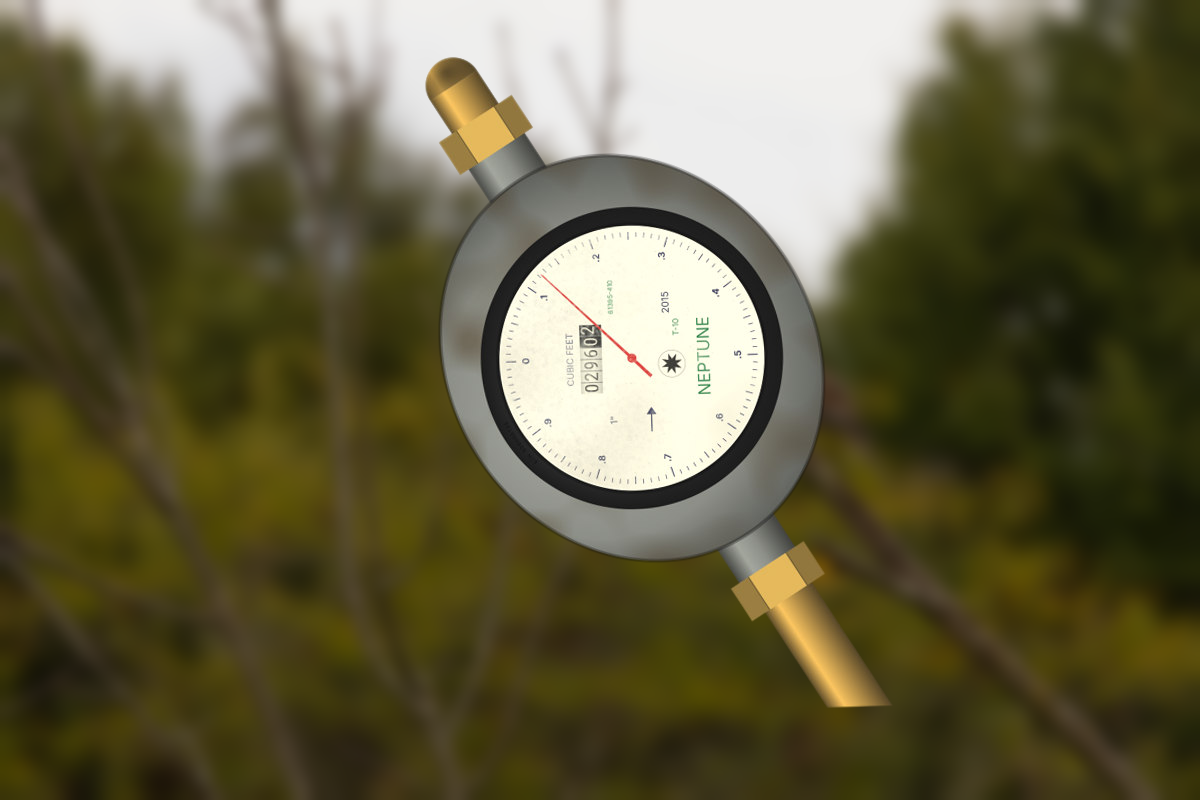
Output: 29602.12 ft³
